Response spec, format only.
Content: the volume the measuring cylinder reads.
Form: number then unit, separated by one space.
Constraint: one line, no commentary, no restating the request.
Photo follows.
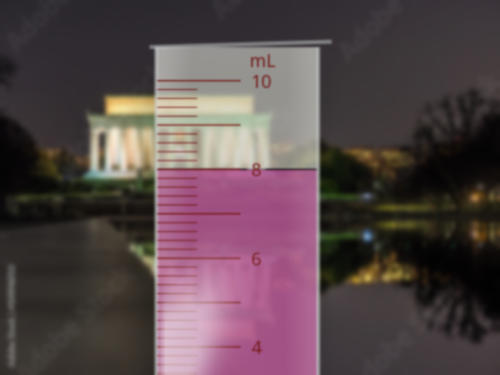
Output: 8 mL
